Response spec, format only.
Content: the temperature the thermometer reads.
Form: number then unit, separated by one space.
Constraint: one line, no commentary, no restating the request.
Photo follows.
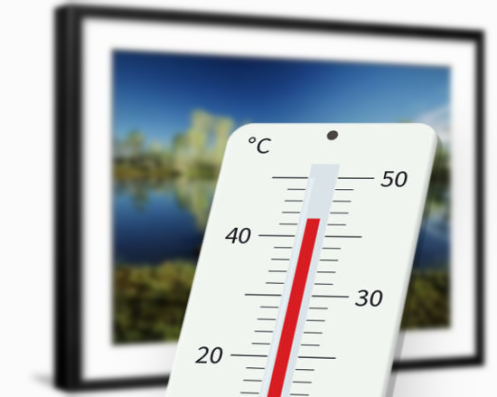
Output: 43 °C
